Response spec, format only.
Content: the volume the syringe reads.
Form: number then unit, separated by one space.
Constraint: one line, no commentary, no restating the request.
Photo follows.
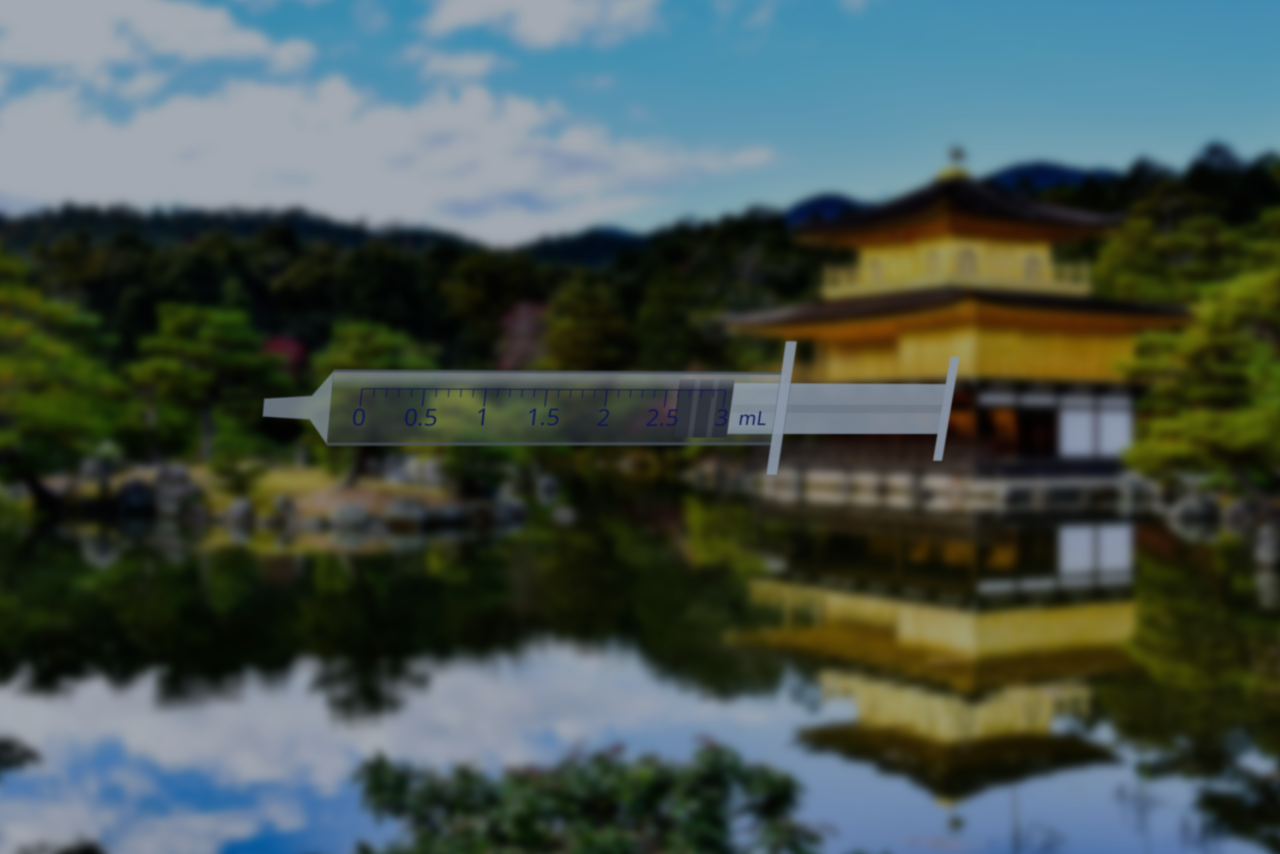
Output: 2.6 mL
